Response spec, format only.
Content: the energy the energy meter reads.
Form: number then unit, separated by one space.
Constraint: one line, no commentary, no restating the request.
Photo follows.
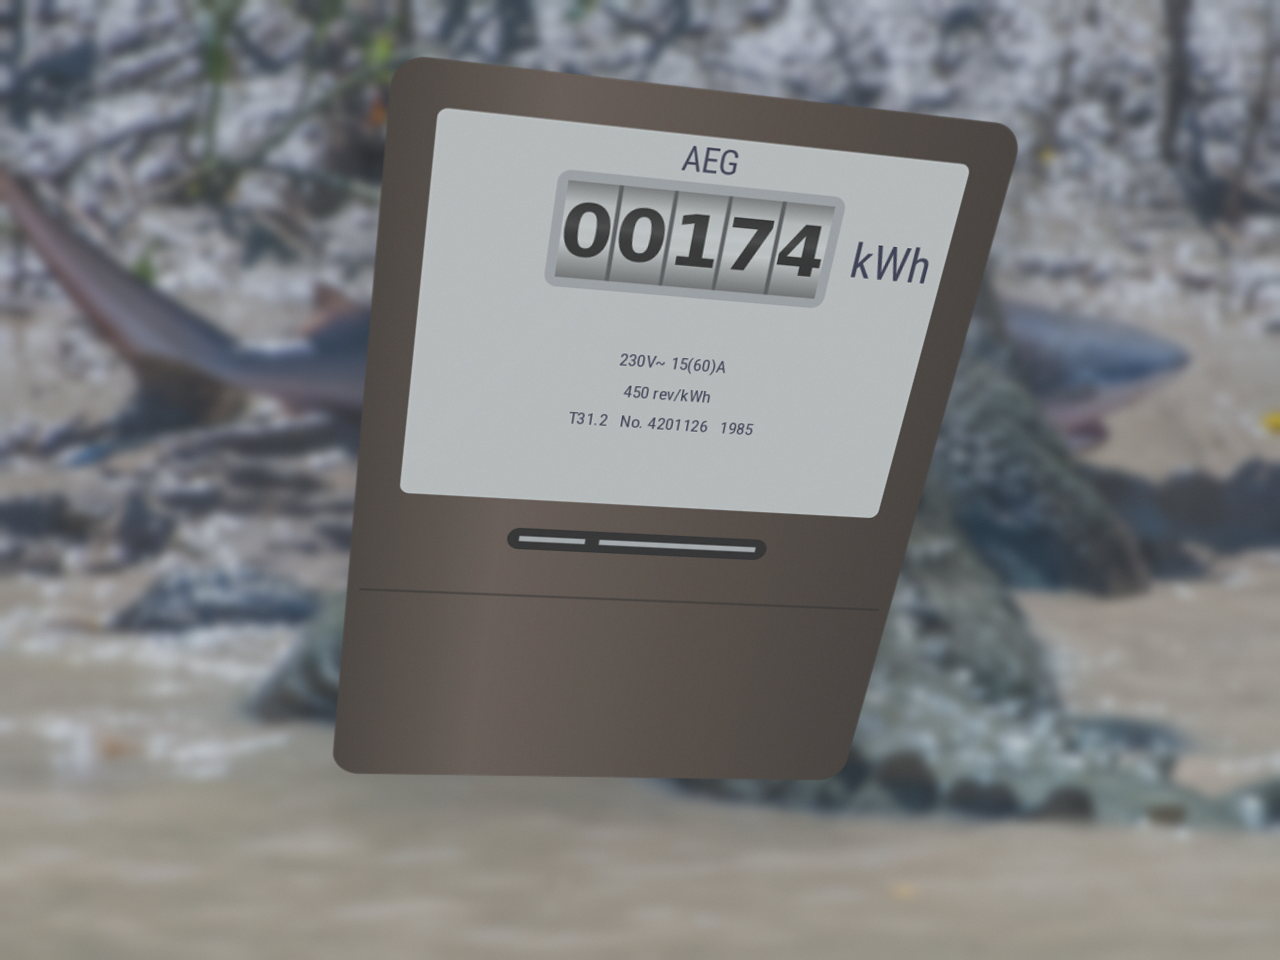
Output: 174 kWh
